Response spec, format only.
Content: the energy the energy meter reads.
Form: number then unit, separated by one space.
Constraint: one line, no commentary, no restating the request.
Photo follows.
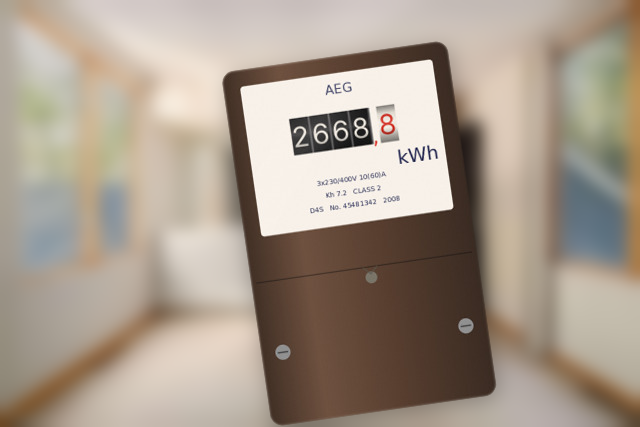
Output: 2668.8 kWh
